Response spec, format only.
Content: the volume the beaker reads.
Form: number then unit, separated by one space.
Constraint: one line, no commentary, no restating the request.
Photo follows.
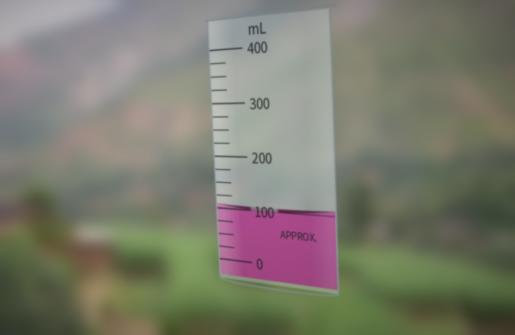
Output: 100 mL
